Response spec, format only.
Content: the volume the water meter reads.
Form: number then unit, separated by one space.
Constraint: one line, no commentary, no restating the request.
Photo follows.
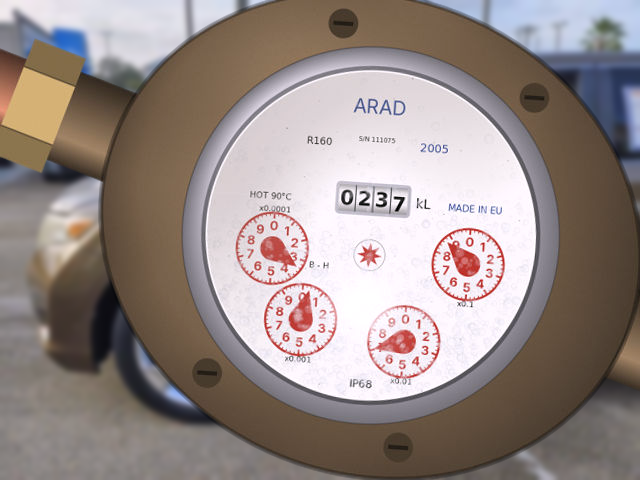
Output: 236.8703 kL
